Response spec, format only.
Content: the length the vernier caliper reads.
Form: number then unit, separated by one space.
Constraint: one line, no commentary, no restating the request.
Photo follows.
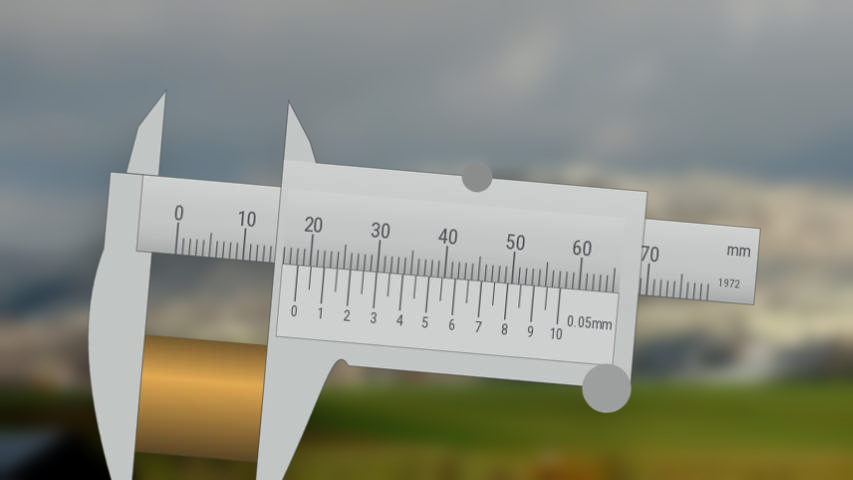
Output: 18.2 mm
